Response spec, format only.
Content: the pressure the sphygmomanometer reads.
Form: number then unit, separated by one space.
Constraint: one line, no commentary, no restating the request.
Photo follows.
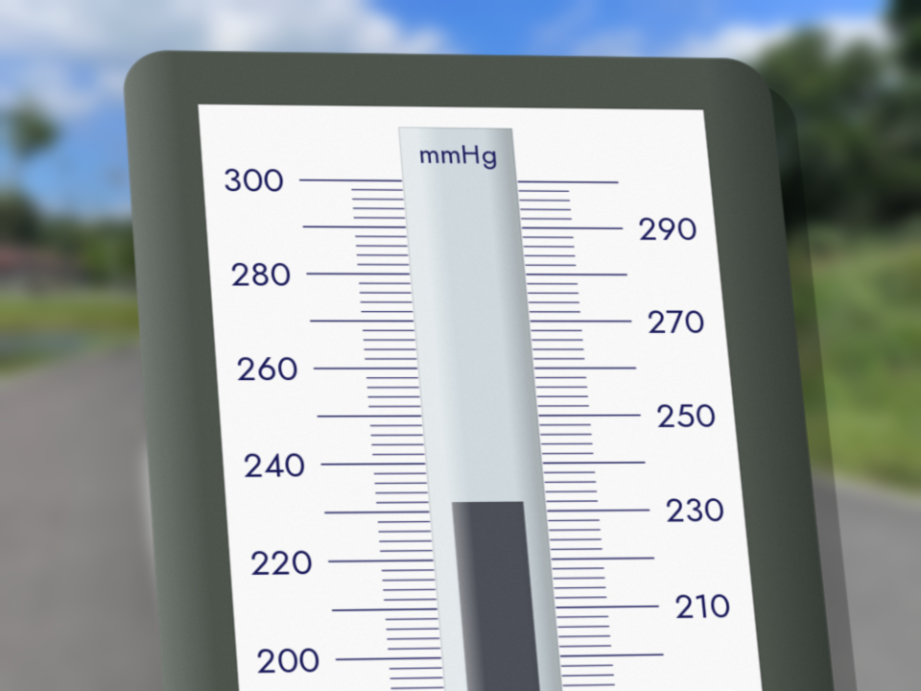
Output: 232 mmHg
